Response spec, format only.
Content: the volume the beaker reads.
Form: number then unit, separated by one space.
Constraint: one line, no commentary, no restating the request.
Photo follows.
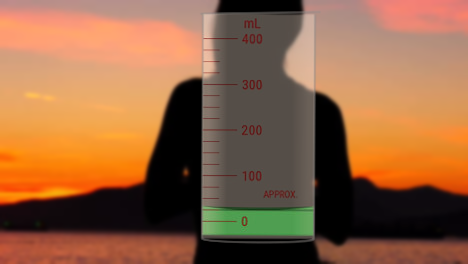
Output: 25 mL
